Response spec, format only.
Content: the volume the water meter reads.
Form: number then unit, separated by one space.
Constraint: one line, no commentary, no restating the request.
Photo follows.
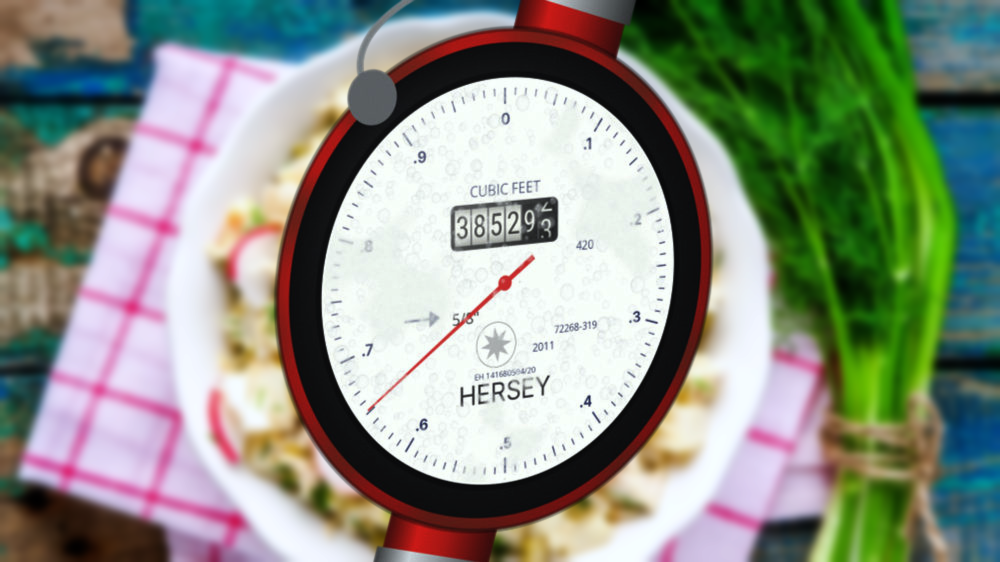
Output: 385292.65 ft³
